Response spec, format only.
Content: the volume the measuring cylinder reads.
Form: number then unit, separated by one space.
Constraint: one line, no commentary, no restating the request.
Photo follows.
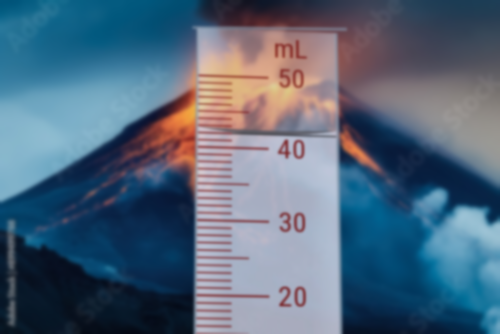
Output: 42 mL
